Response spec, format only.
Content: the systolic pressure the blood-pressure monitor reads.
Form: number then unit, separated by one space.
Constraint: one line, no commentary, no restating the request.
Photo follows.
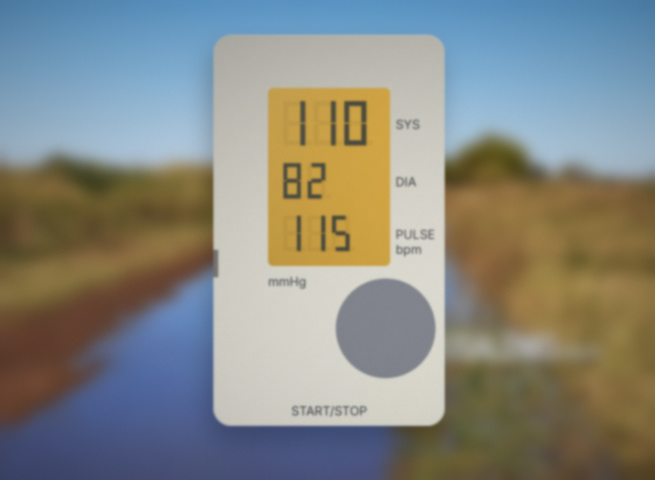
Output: 110 mmHg
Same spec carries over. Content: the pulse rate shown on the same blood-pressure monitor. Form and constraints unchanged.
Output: 115 bpm
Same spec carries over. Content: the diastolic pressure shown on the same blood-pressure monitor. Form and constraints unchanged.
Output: 82 mmHg
